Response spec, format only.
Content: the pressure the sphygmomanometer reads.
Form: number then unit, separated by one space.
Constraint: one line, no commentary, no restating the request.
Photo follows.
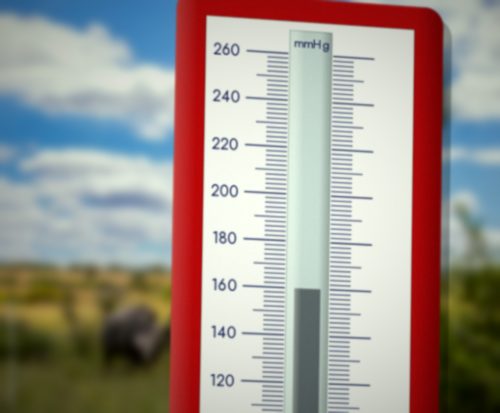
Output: 160 mmHg
